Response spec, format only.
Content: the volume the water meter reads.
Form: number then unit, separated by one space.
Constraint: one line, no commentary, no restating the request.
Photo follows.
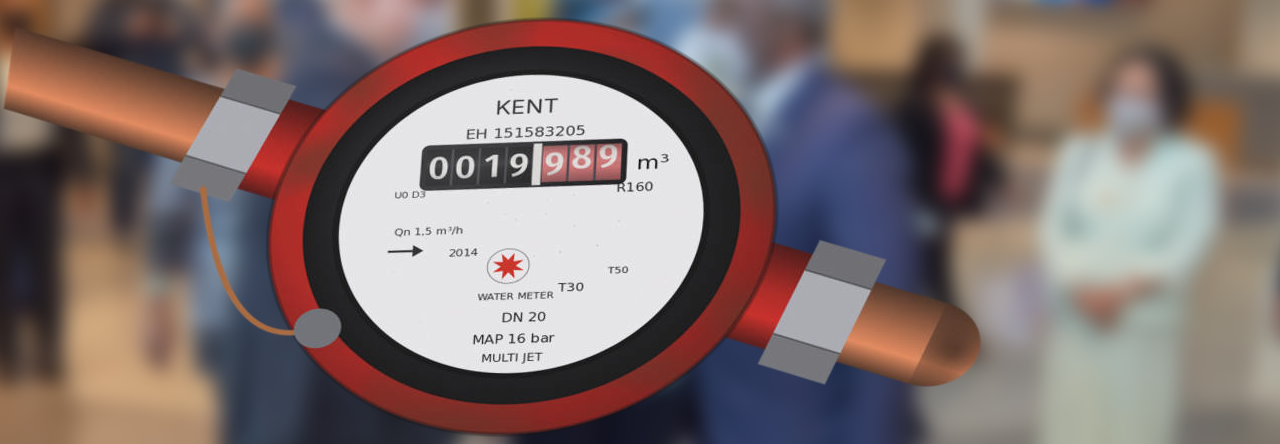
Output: 19.989 m³
